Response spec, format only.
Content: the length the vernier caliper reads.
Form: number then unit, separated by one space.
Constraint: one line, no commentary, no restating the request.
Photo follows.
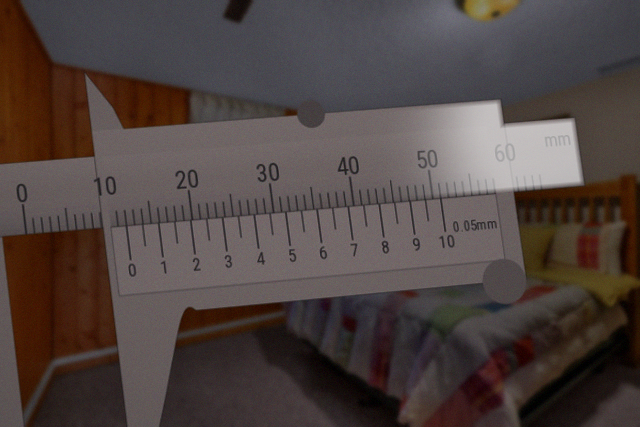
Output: 12.0 mm
